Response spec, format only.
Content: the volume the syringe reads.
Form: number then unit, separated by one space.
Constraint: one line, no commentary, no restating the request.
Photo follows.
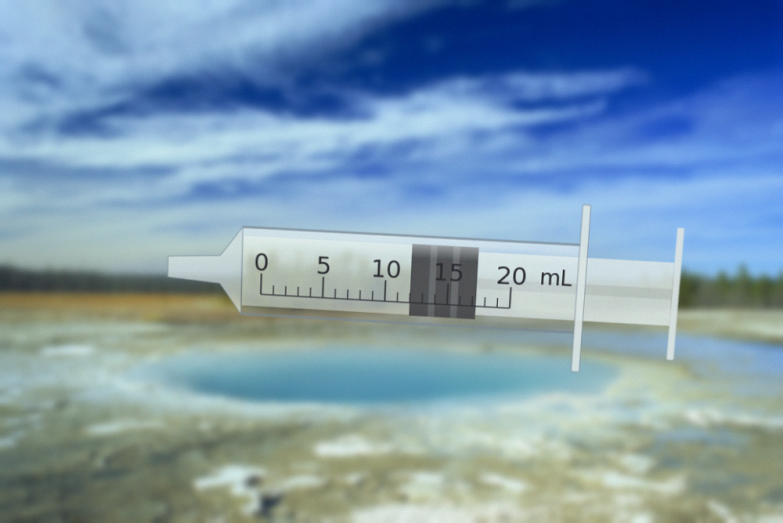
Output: 12 mL
